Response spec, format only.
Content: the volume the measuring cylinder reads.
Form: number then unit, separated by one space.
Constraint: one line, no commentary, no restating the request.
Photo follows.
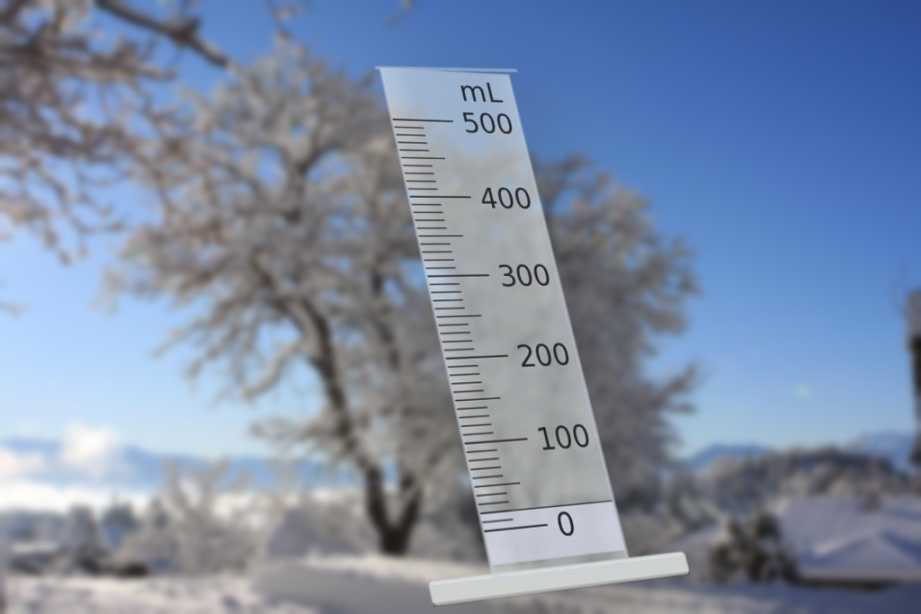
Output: 20 mL
